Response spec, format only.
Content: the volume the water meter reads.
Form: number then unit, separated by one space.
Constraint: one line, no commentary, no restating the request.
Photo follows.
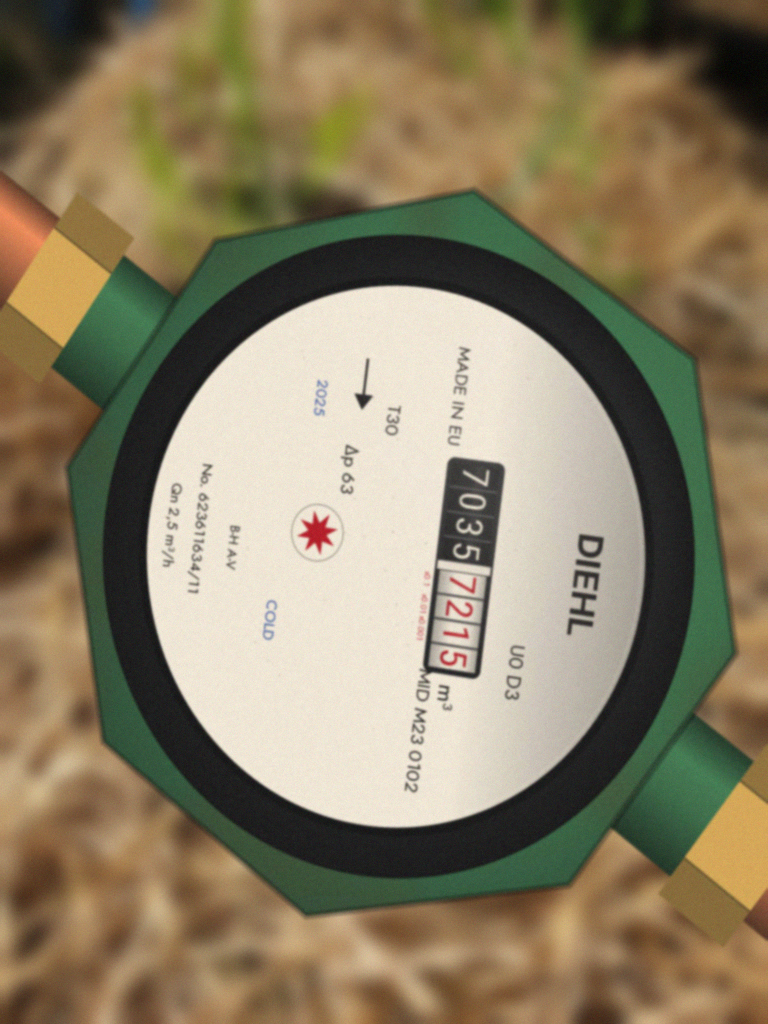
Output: 7035.7215 m³
